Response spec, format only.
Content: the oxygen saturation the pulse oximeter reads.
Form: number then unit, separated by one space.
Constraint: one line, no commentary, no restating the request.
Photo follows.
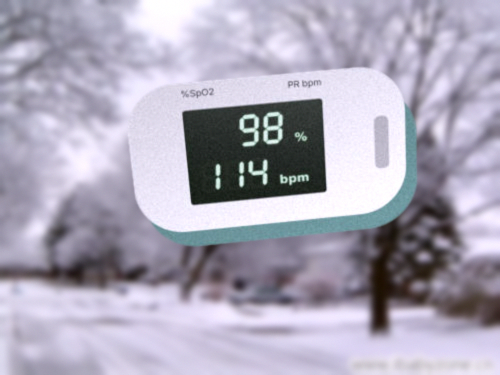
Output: 98 %
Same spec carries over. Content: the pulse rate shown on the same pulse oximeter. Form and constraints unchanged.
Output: 114 bpm
